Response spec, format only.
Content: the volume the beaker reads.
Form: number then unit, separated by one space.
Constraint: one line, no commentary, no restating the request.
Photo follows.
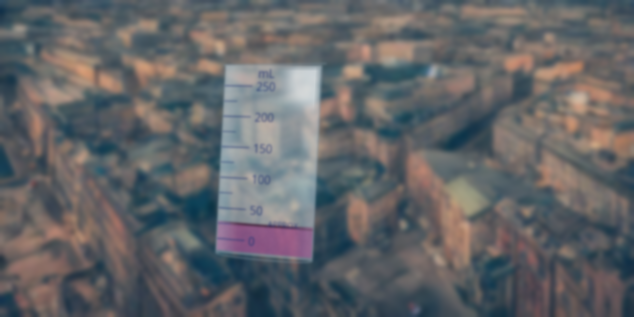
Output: 25 mL
